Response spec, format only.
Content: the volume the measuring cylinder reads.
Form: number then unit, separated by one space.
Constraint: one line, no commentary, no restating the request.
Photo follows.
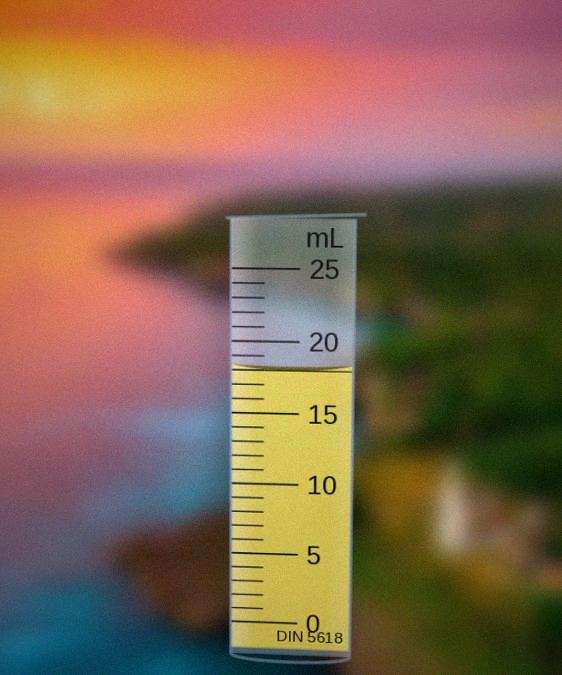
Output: 18 mL
